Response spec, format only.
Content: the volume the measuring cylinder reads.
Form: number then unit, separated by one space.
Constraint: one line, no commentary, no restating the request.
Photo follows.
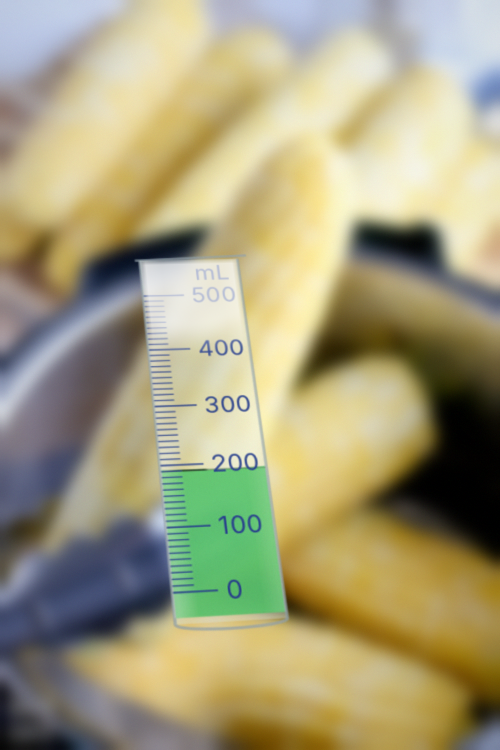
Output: 190 mL
